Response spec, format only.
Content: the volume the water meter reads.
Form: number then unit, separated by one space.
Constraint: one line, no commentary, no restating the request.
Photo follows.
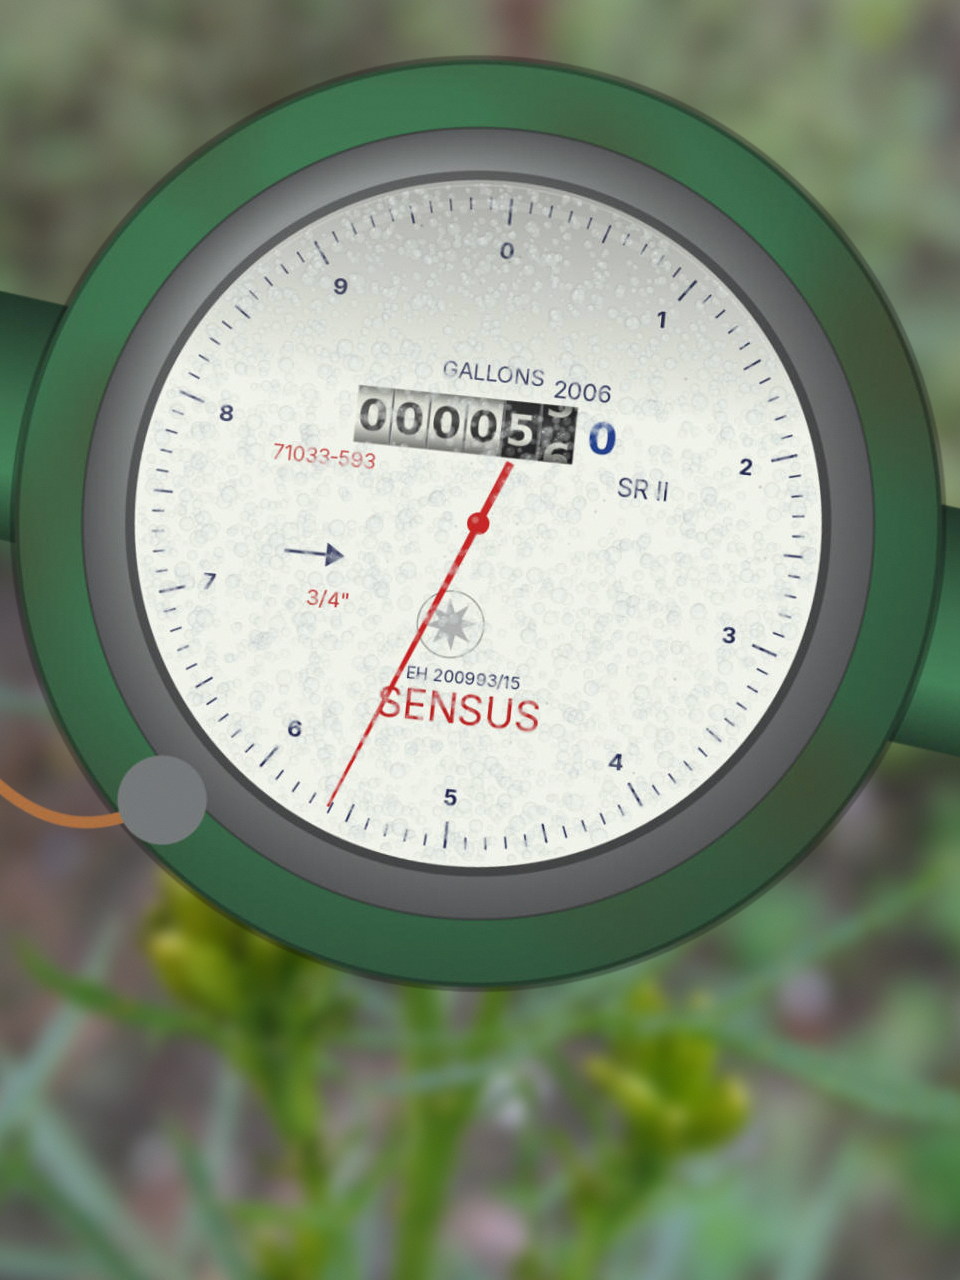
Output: 555.6 gal
